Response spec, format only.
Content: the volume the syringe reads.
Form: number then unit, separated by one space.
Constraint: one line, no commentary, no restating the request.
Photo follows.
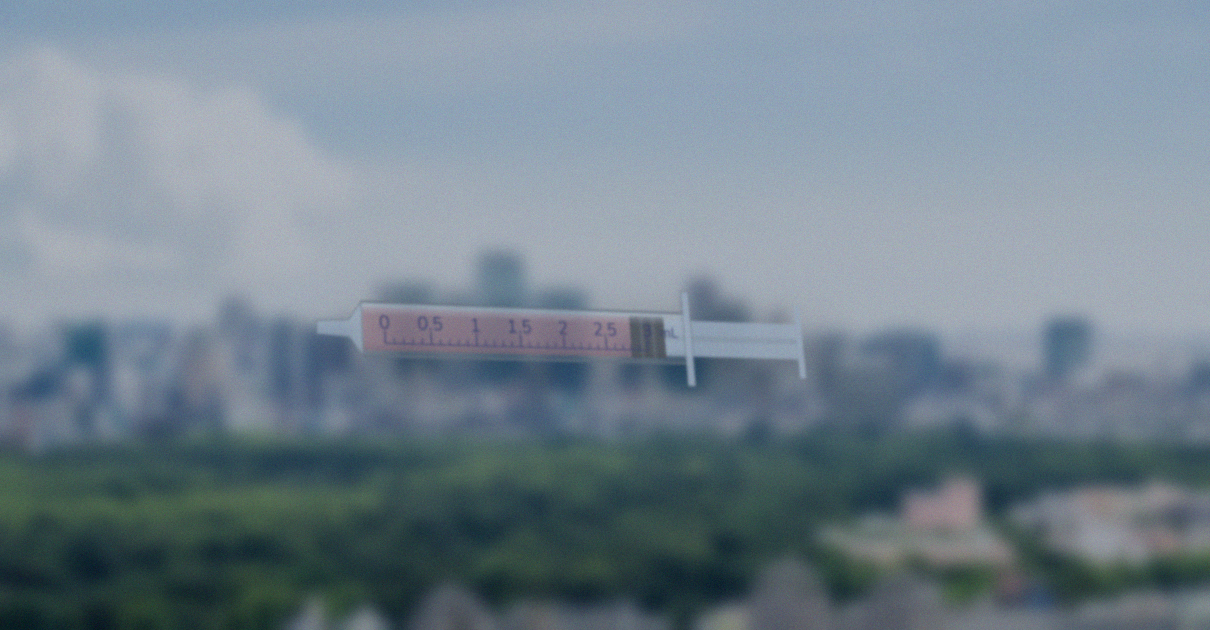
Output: 2.8 mL
